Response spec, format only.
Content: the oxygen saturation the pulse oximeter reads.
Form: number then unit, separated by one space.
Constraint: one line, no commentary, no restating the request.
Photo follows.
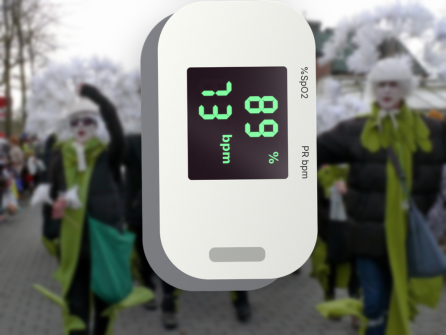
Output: 89 %
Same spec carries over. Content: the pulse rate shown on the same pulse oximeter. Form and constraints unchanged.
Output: 73 bpm
